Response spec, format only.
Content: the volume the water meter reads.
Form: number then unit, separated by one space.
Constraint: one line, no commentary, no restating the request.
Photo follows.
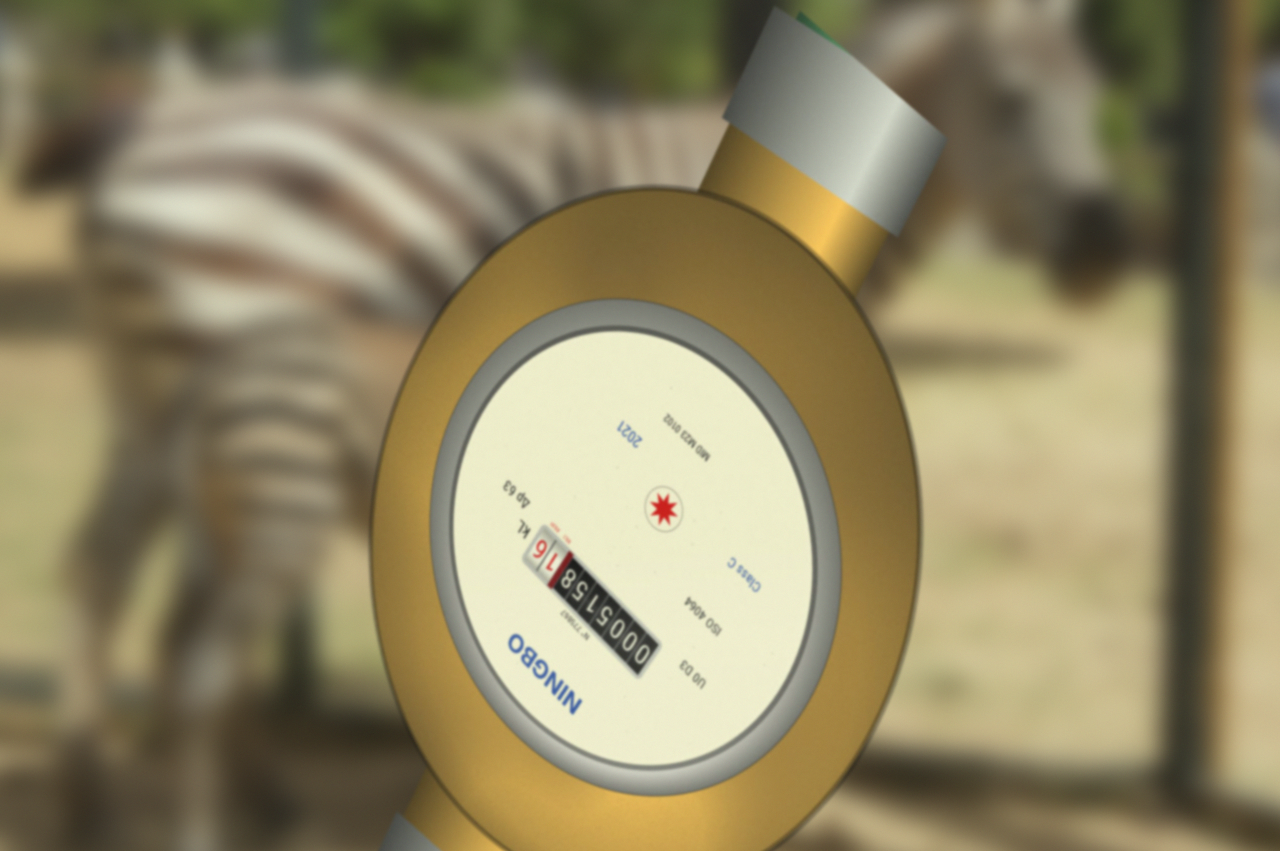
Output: 5158.16 kL
